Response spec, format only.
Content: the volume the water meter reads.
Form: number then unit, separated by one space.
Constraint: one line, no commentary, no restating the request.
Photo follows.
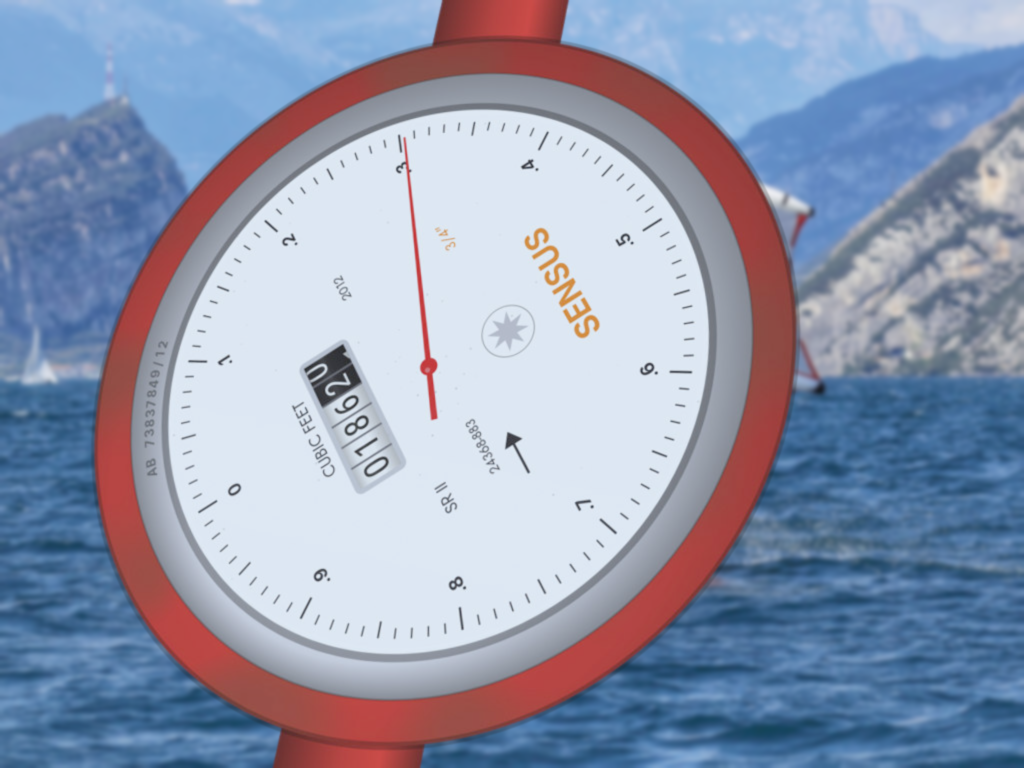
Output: 18620.30 ft³
